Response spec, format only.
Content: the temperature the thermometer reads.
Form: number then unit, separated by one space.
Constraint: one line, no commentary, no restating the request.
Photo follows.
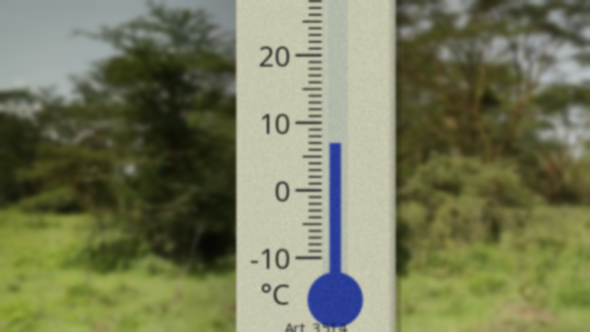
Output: 7 °C
